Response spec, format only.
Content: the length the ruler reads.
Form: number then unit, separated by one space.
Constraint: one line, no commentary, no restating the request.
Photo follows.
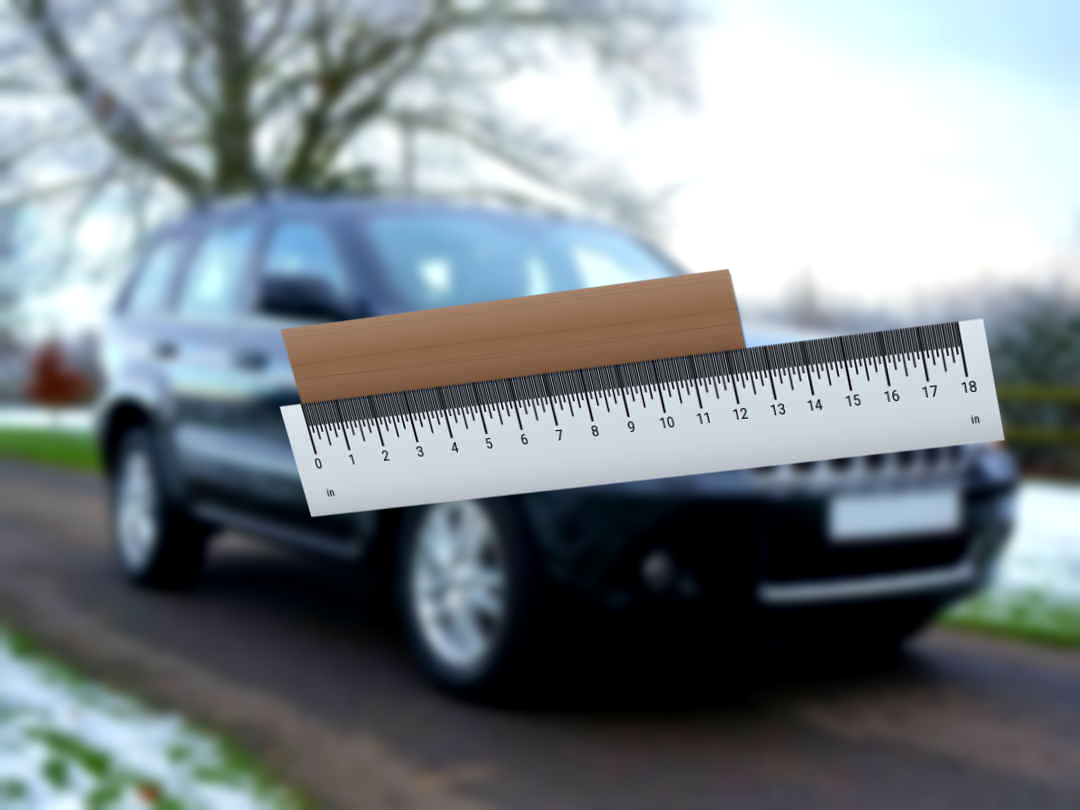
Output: 12.5 in
